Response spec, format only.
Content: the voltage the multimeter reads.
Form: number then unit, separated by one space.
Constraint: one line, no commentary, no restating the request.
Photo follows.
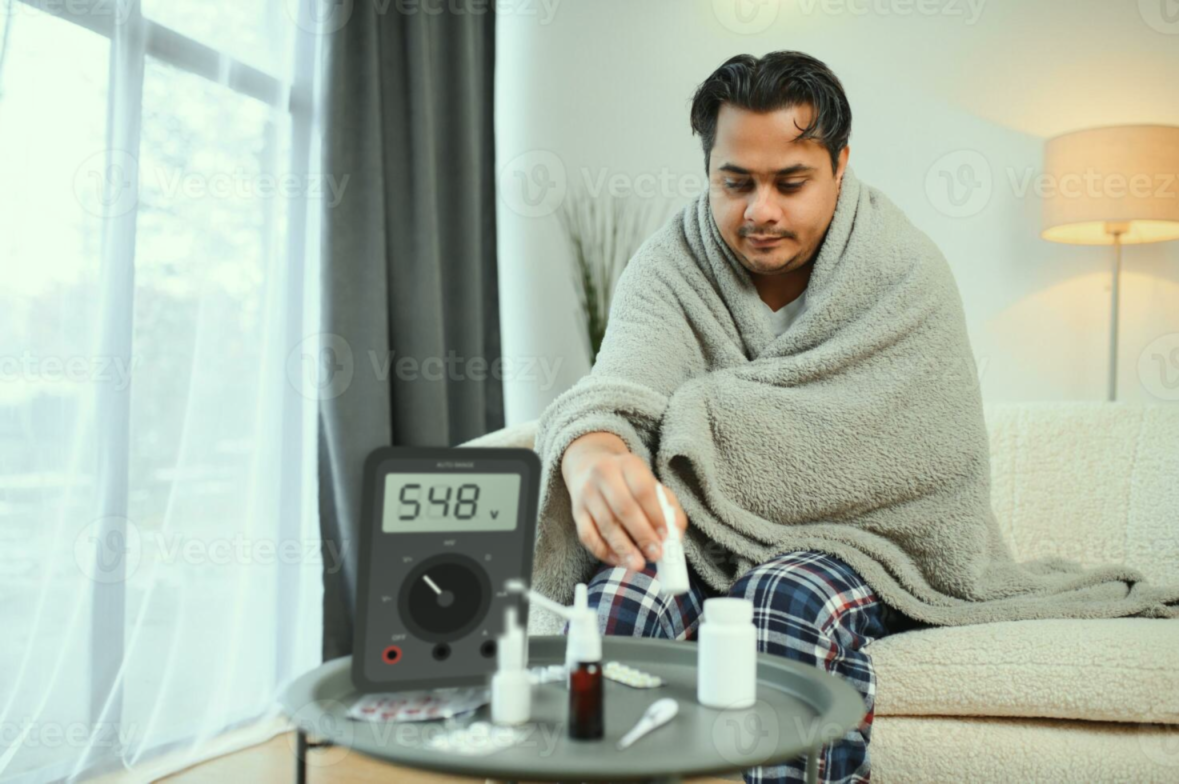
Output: 548 V
